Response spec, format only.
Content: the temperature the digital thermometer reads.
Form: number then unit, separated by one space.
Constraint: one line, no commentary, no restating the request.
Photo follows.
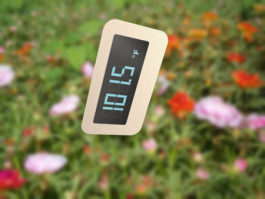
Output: 101.5 °F
